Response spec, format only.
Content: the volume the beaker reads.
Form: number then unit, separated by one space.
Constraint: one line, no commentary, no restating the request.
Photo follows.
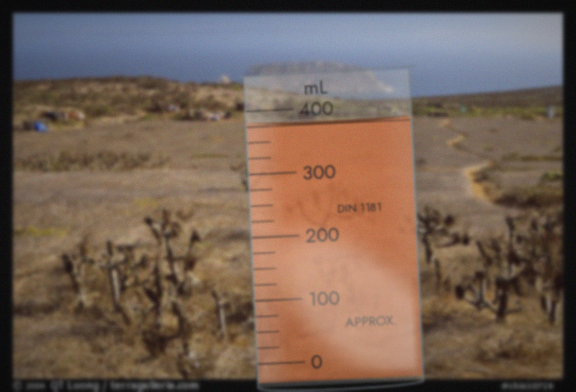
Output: 375 mL
